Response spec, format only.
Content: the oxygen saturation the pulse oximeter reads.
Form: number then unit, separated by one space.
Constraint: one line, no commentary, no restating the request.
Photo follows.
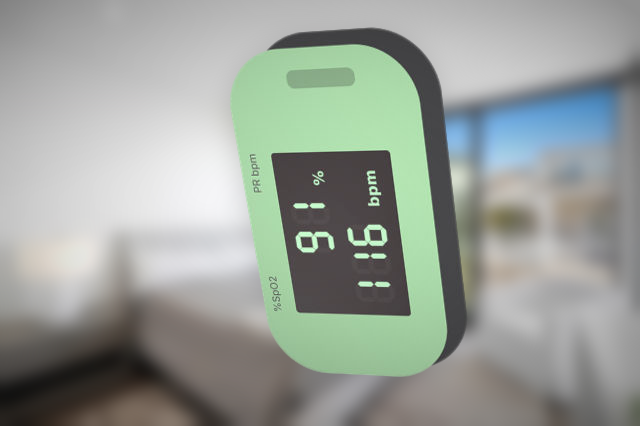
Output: 91 %
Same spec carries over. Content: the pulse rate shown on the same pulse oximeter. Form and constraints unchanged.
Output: 116 bpm
